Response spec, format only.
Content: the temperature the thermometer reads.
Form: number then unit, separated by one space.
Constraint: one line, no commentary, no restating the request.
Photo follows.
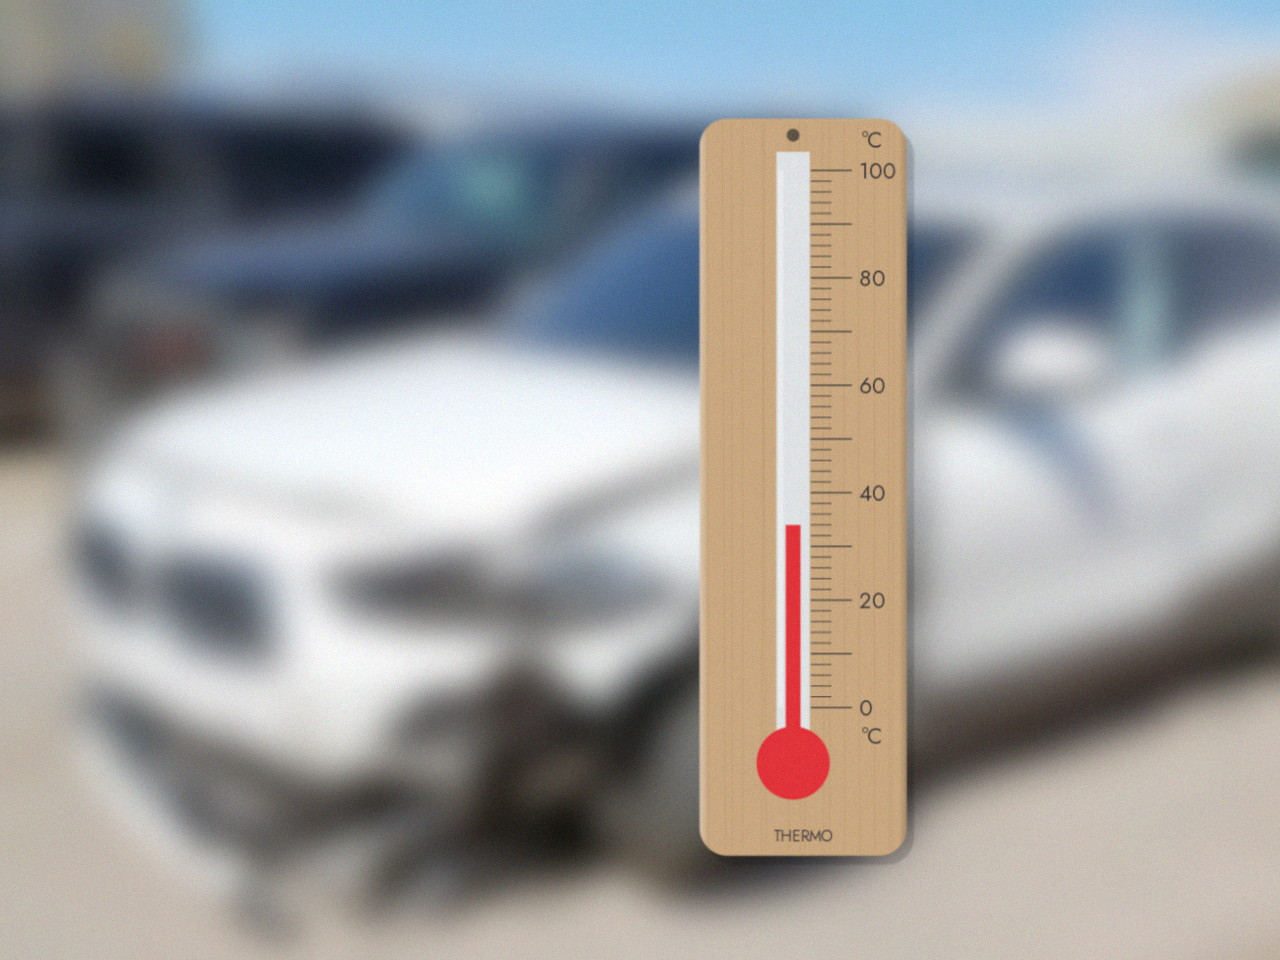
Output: 34 °C
